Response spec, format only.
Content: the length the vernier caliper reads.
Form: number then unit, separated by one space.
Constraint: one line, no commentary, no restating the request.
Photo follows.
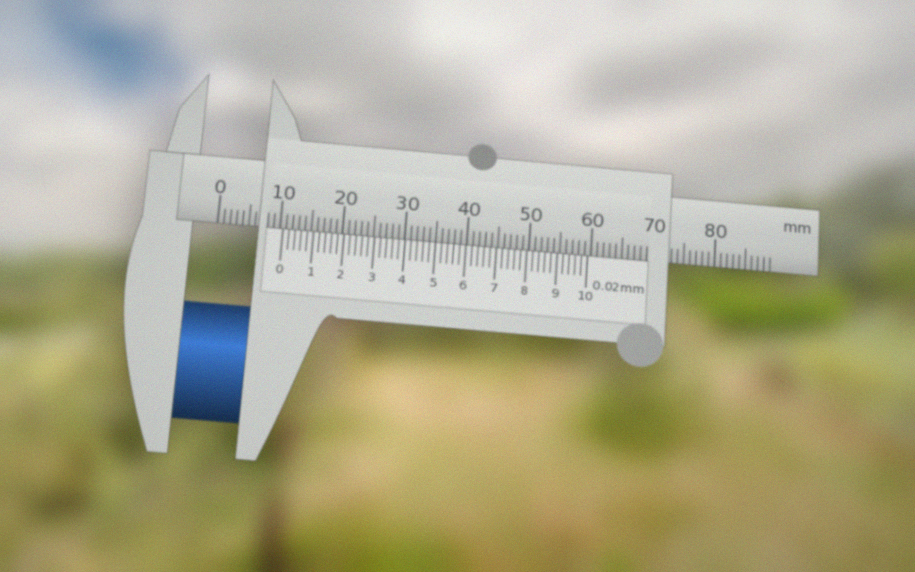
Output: 10.5 mm
